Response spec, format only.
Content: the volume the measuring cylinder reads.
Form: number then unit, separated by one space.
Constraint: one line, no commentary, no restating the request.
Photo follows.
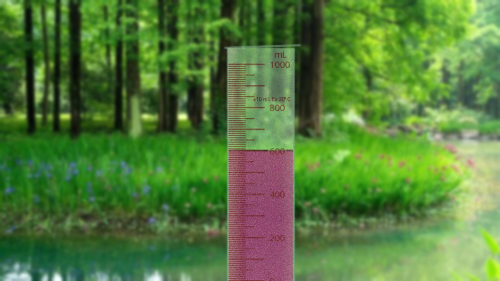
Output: 600 mL
